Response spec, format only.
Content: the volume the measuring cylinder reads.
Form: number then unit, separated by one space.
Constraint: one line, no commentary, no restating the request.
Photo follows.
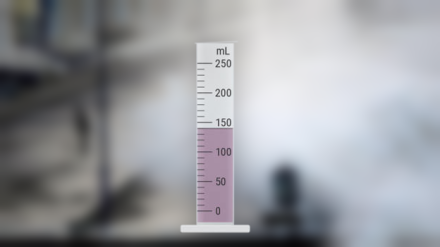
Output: 140 mL
